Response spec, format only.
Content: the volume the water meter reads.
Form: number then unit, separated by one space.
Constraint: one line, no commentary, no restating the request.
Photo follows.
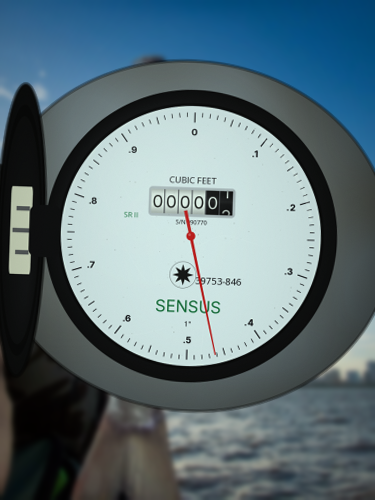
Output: 1.46 ft³
